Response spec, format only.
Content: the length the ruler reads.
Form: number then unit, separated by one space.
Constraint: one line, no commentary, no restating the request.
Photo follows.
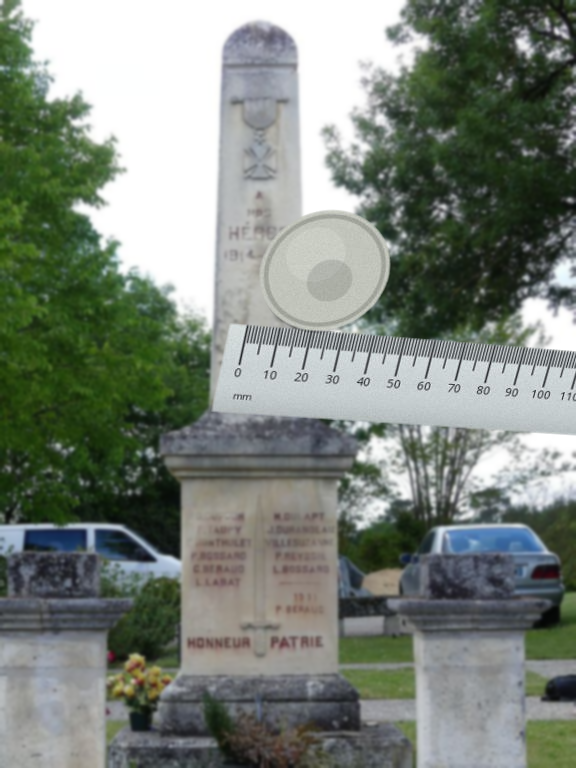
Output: 40 mm
